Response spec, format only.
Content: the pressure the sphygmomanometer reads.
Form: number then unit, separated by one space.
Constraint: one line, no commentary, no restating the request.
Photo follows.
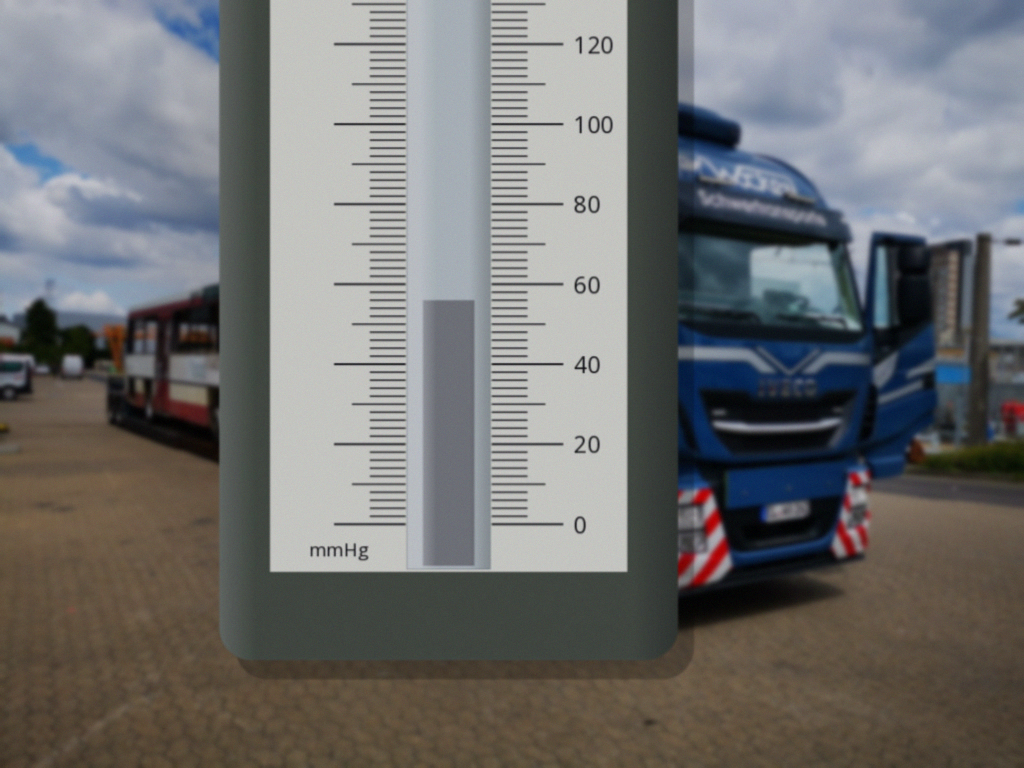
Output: 56 mmHg
